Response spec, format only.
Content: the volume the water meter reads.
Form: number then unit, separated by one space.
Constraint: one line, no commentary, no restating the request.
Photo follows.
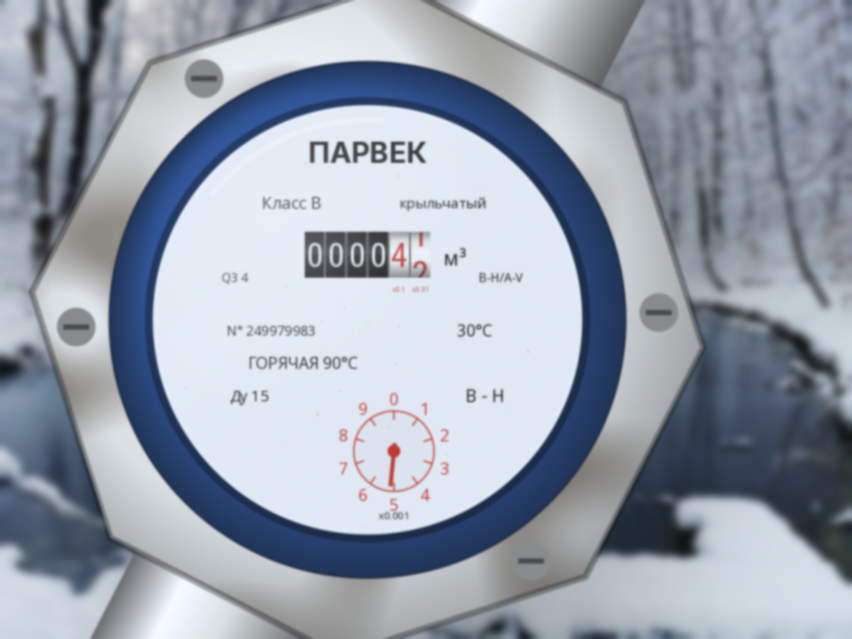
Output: 0.415 m³
